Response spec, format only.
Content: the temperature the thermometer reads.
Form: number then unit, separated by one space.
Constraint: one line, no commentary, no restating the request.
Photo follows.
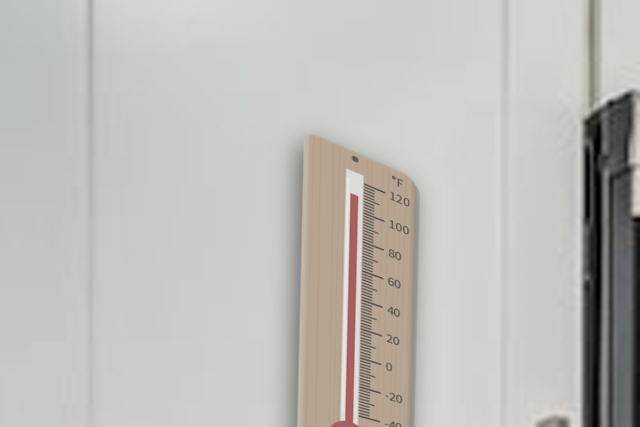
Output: 110 °F
